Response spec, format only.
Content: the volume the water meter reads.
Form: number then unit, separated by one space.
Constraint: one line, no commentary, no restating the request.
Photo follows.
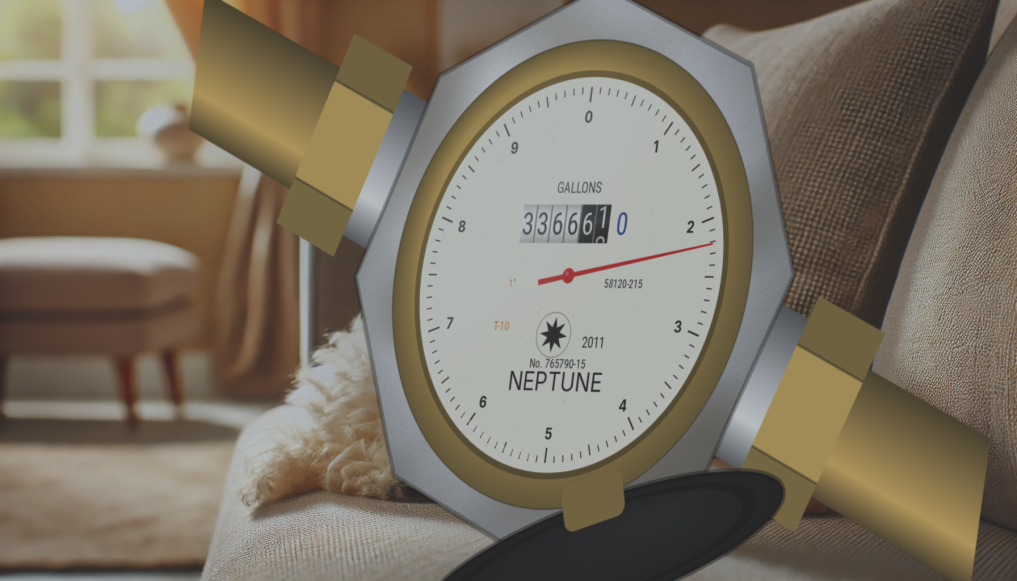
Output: 3366612.2 gal
